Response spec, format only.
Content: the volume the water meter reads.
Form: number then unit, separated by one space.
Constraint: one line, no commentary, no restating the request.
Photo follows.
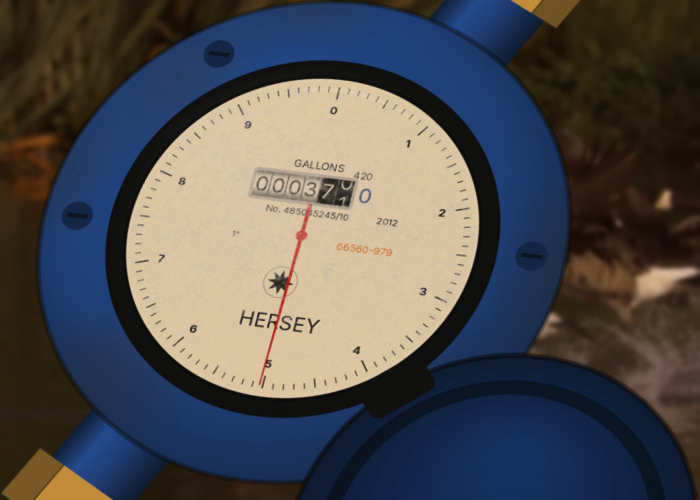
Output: 3705.0 gal
